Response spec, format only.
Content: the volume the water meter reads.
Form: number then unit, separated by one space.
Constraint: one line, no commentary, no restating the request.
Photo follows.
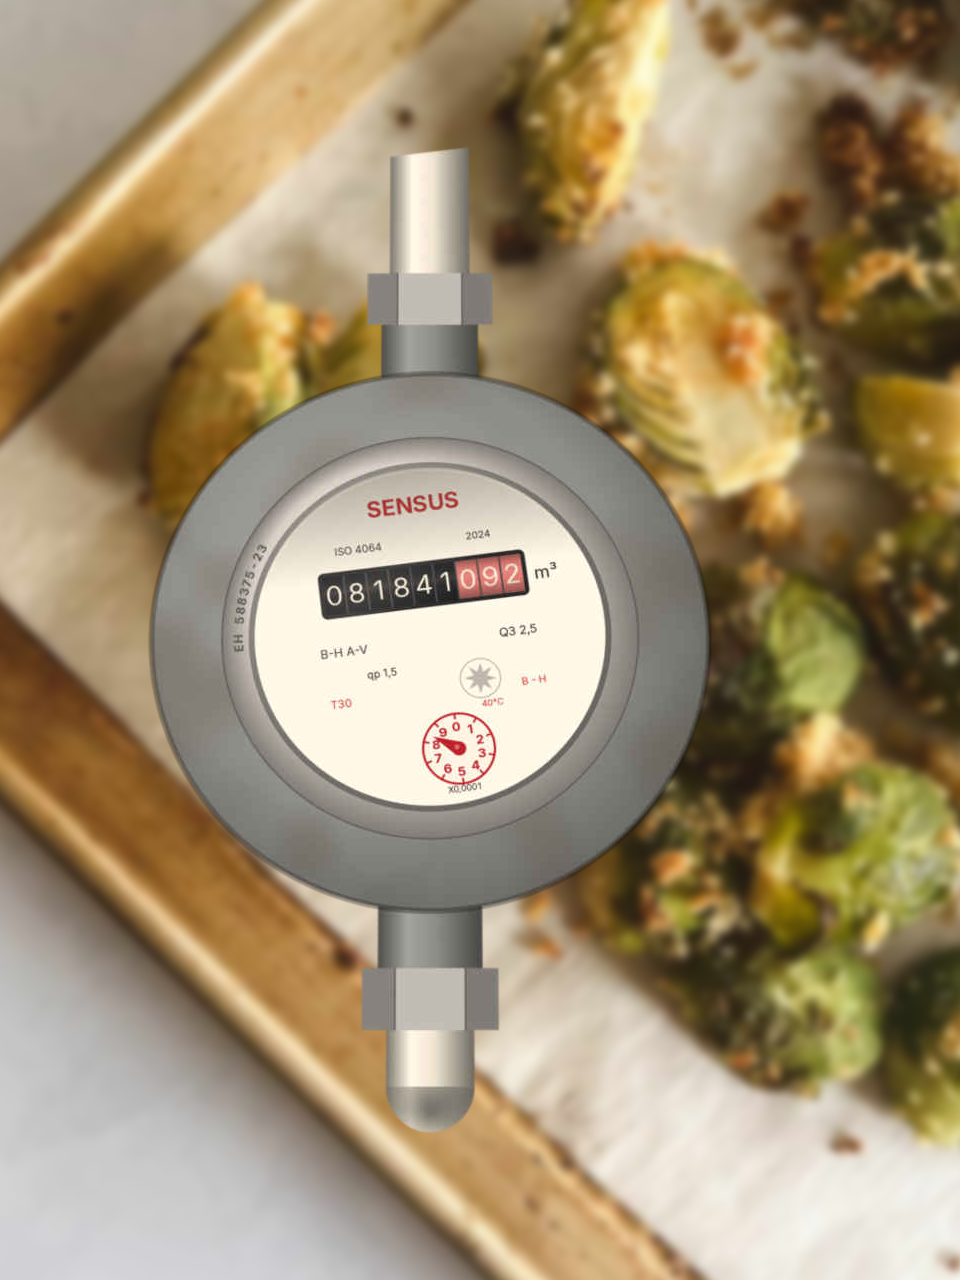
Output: 81841.0928 m³
